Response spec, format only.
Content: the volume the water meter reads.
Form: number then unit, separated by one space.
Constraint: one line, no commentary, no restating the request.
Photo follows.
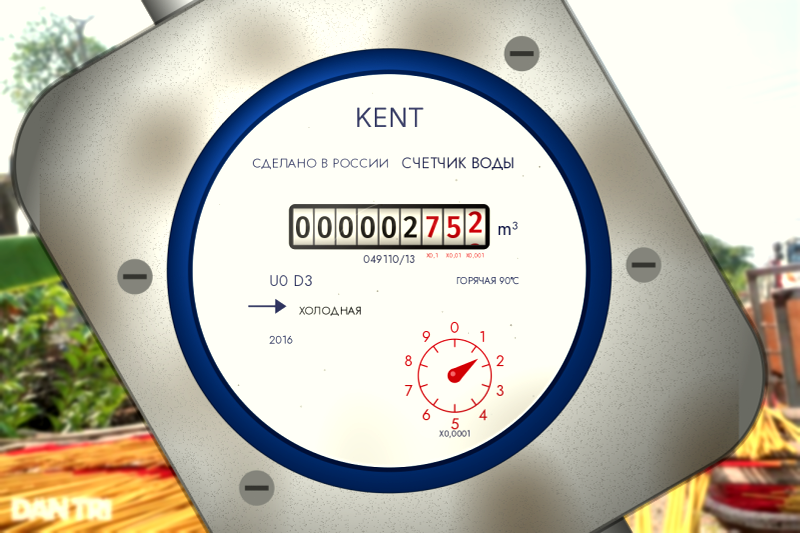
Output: 2.7521 m³
